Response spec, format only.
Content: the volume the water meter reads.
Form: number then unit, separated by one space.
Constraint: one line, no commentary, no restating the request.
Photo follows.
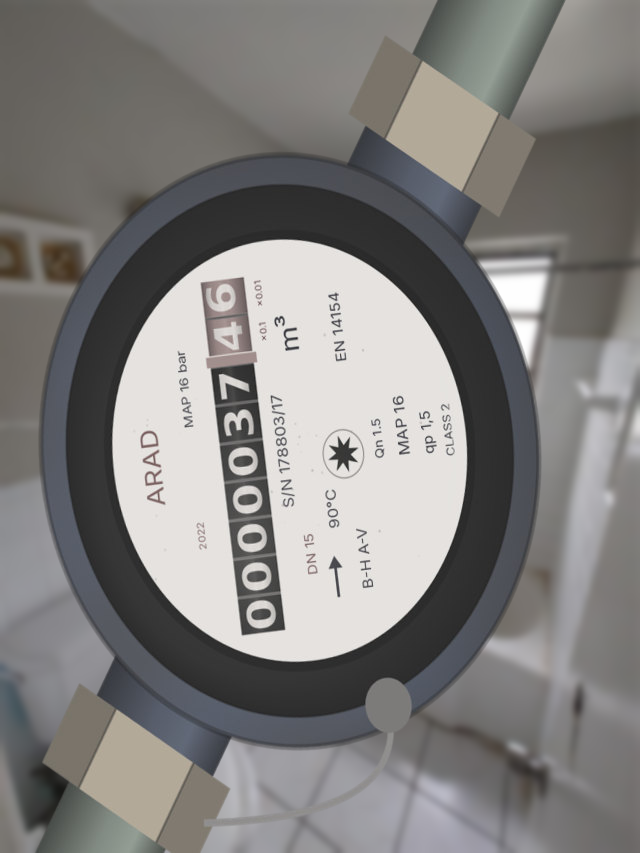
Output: 37.46 m³
